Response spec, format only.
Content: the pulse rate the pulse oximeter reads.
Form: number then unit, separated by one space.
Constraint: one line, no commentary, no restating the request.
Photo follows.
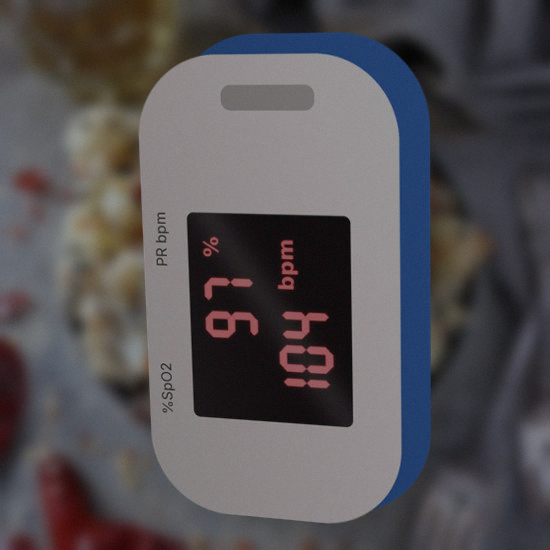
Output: 104 bpm
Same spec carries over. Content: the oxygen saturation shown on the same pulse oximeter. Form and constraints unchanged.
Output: 97 %
